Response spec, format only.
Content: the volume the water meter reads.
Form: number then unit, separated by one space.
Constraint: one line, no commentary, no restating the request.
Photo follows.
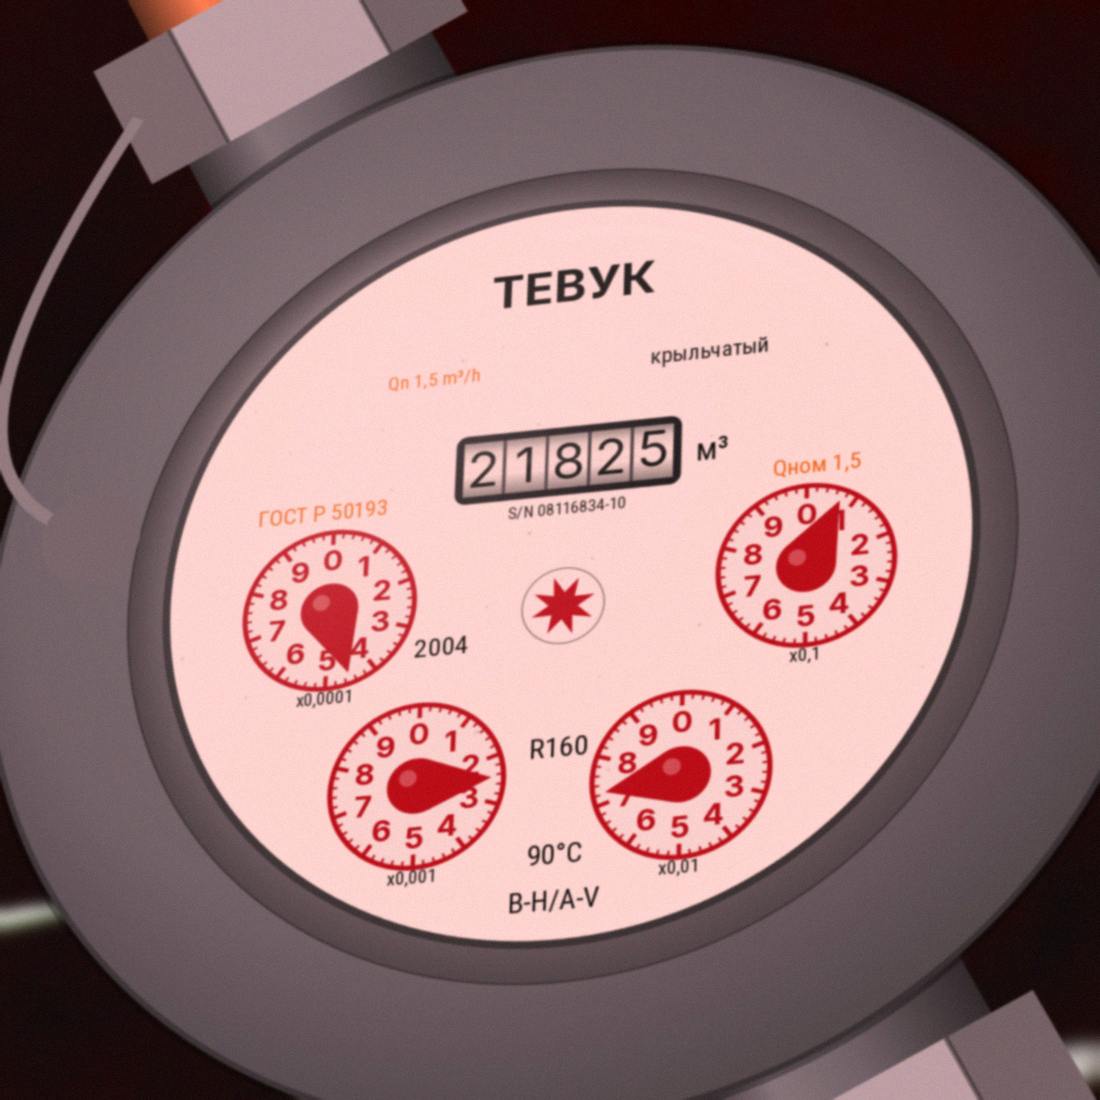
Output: 21825.0724 m³
